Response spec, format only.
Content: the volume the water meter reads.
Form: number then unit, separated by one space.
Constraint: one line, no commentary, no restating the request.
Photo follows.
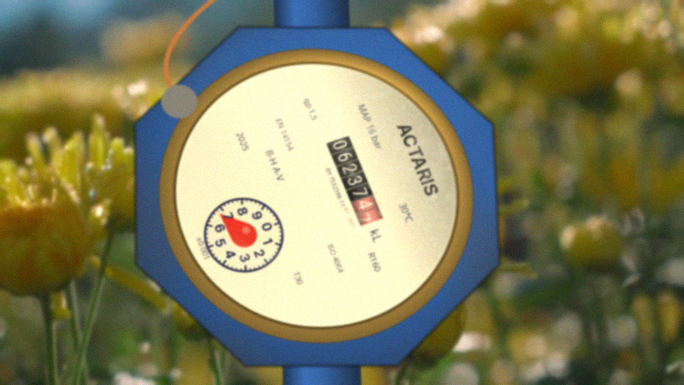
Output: 6237.466 kL
